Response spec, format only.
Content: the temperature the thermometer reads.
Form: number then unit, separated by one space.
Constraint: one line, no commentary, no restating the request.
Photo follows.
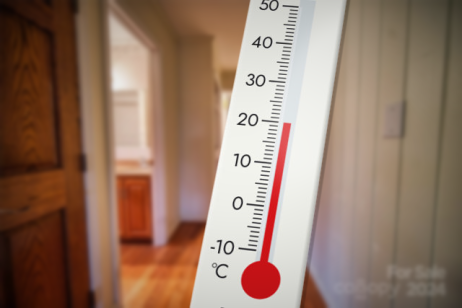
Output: 20 °C
